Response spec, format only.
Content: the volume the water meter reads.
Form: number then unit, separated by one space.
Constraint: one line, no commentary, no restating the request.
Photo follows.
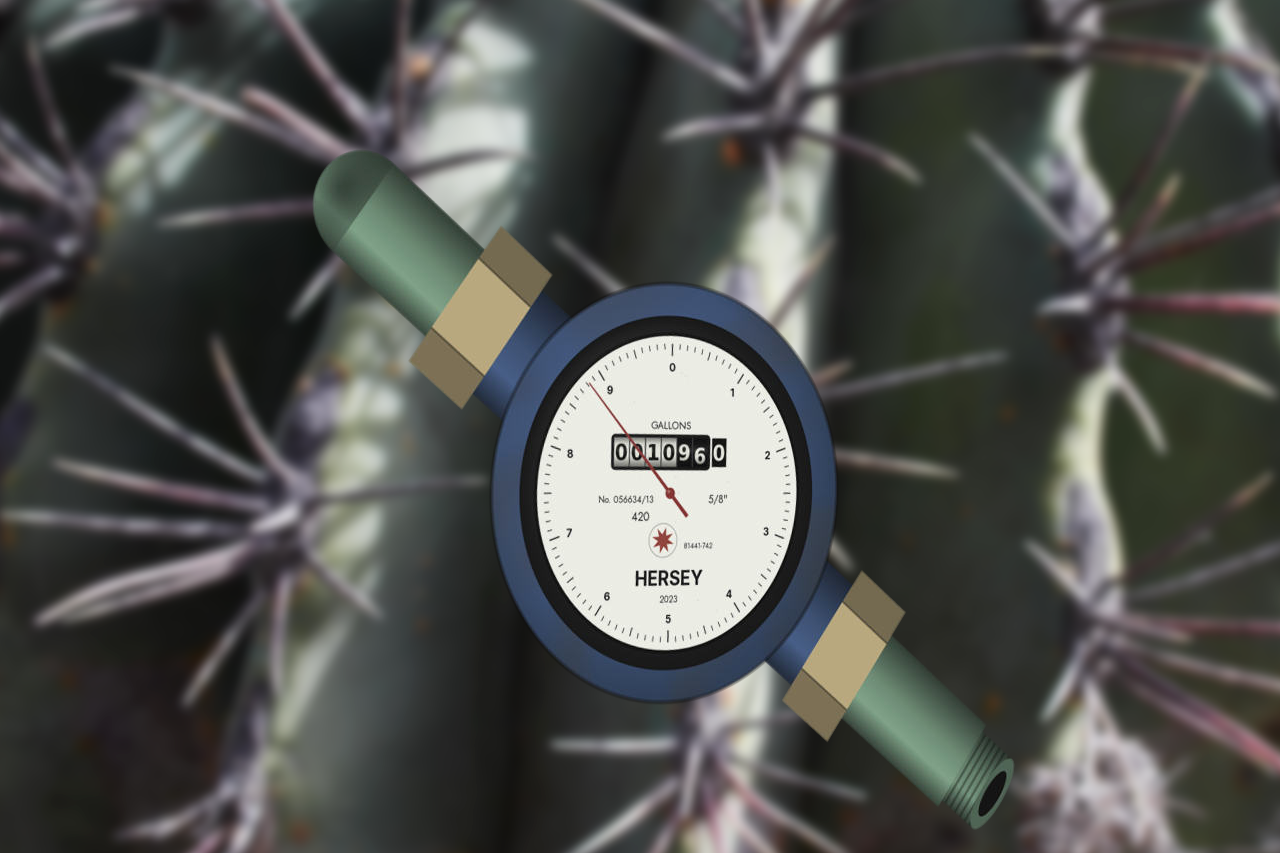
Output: 10958.8 gal
